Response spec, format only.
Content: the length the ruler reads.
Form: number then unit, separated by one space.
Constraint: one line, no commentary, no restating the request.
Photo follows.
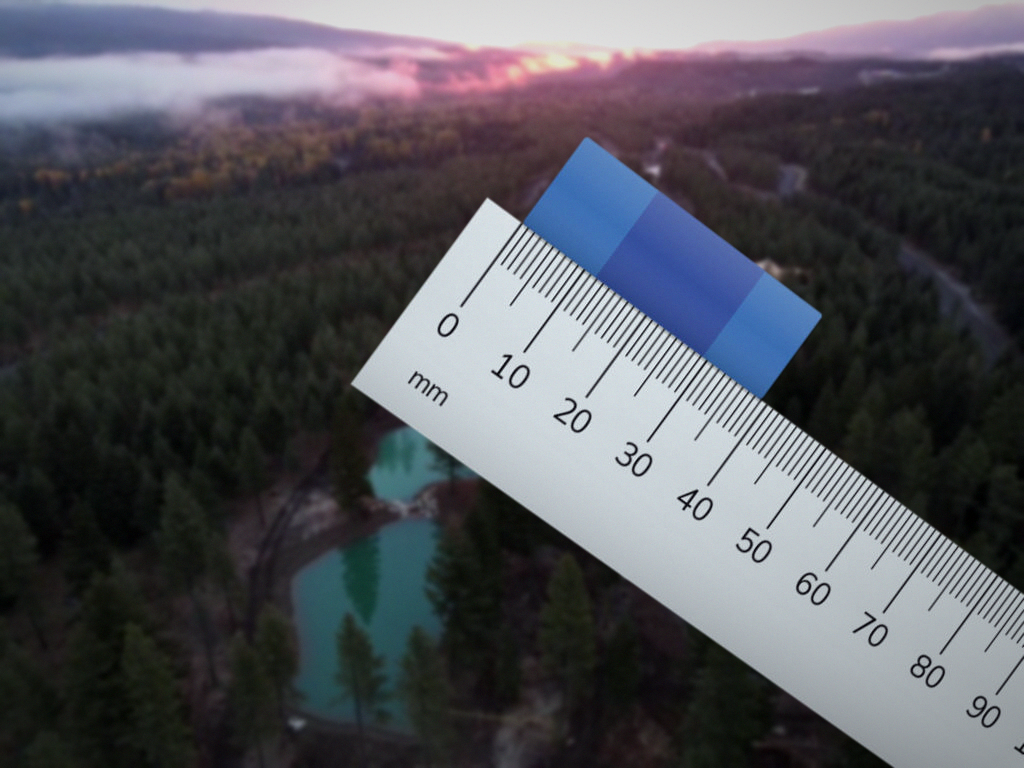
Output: 39 mm
